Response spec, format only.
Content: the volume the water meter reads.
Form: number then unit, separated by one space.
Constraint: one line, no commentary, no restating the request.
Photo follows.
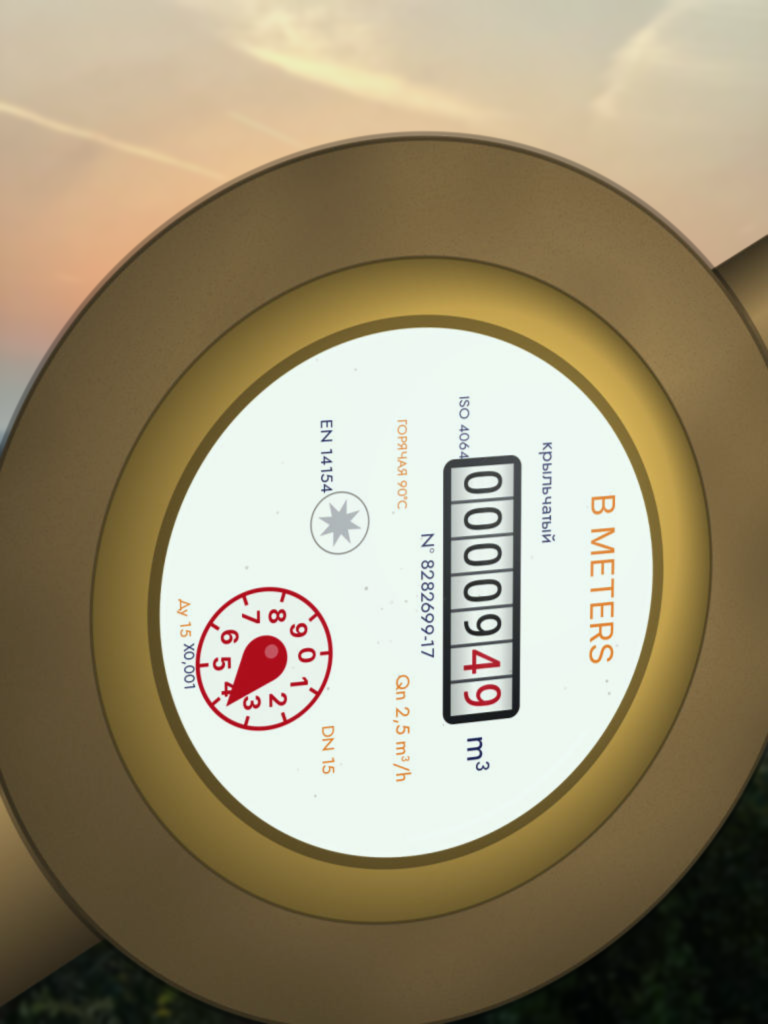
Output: 9.493 m³
